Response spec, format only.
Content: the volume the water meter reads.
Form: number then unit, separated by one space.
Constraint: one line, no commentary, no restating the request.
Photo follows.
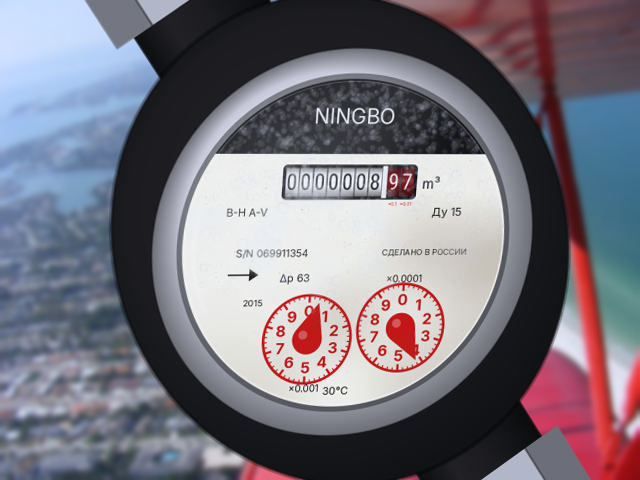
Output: 8.9704 m³
